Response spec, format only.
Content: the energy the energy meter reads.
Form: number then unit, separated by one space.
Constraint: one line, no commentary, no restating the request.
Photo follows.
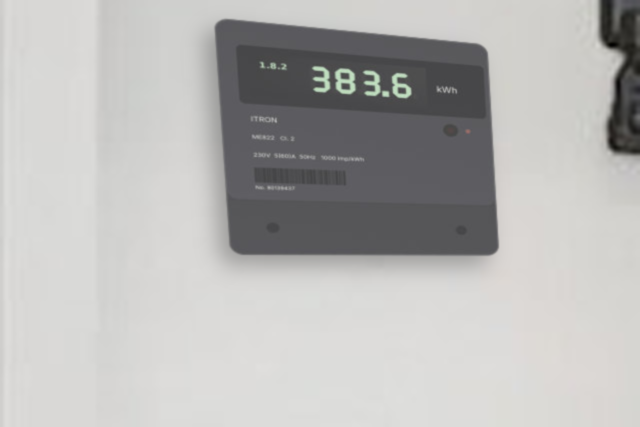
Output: 383.6 kWh
